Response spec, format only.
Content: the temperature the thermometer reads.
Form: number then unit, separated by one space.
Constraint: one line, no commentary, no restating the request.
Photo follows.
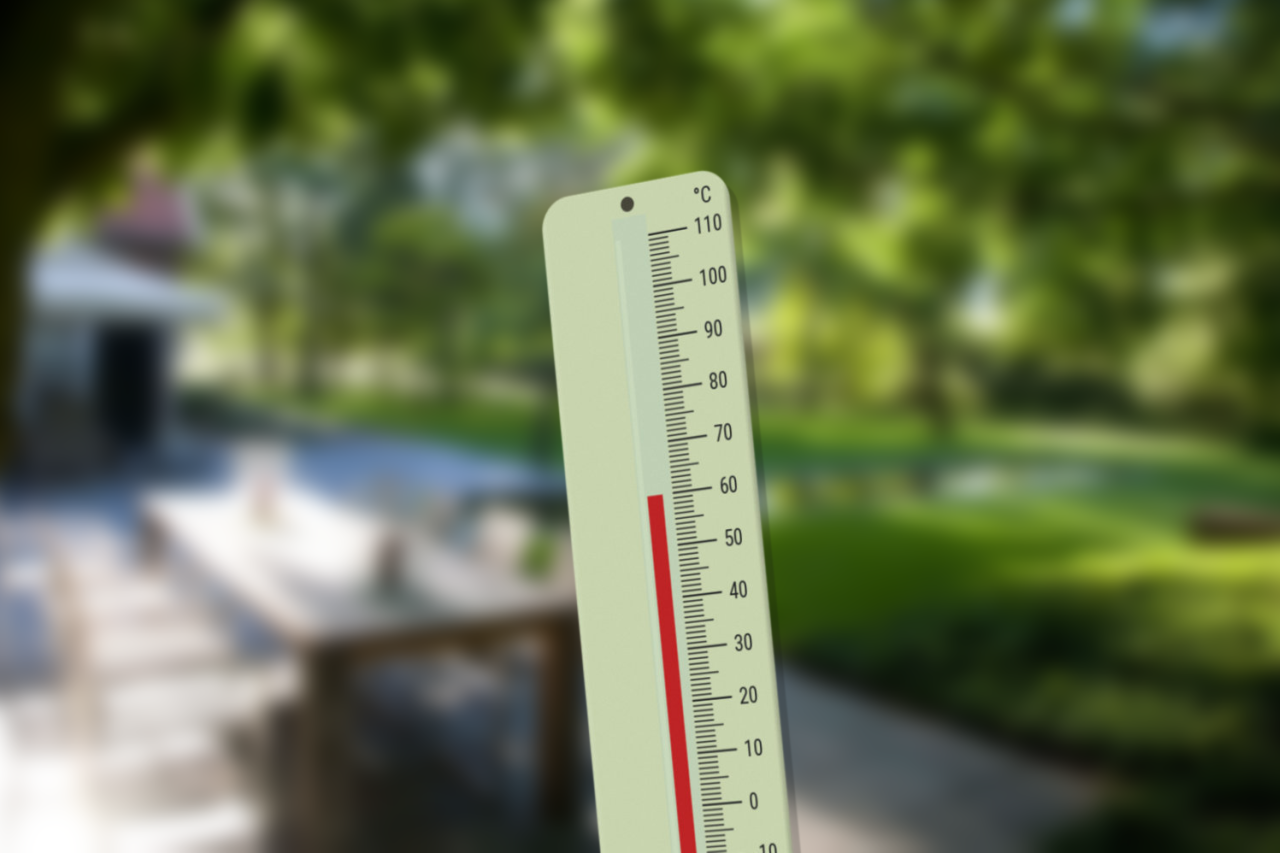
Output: 60 °C
